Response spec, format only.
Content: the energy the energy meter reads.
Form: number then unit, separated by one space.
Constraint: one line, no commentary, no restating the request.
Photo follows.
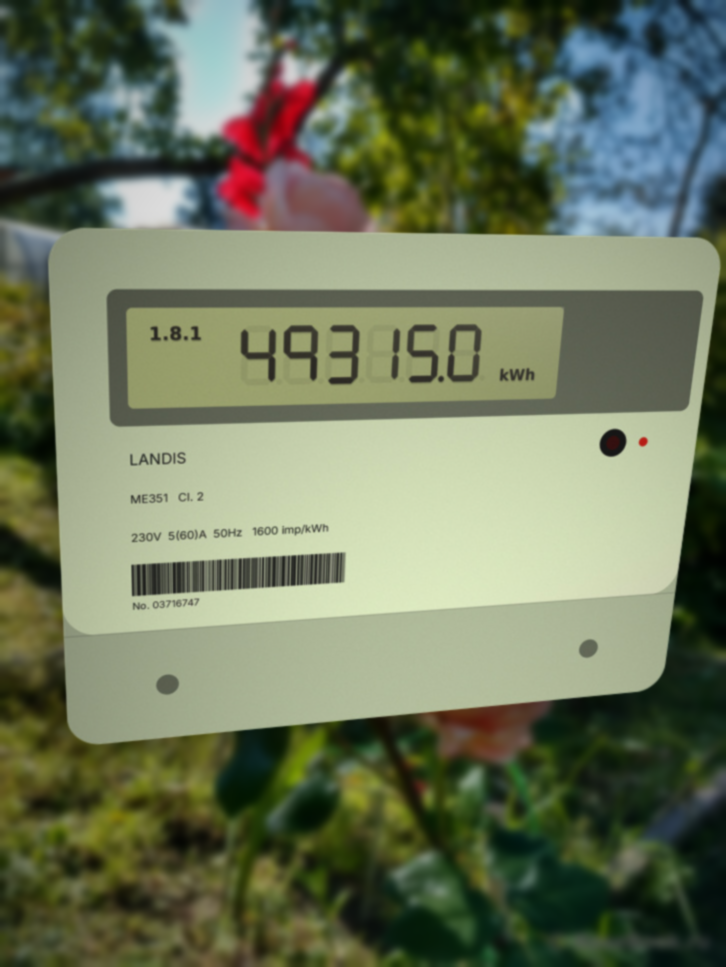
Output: 49315.0 kWh
